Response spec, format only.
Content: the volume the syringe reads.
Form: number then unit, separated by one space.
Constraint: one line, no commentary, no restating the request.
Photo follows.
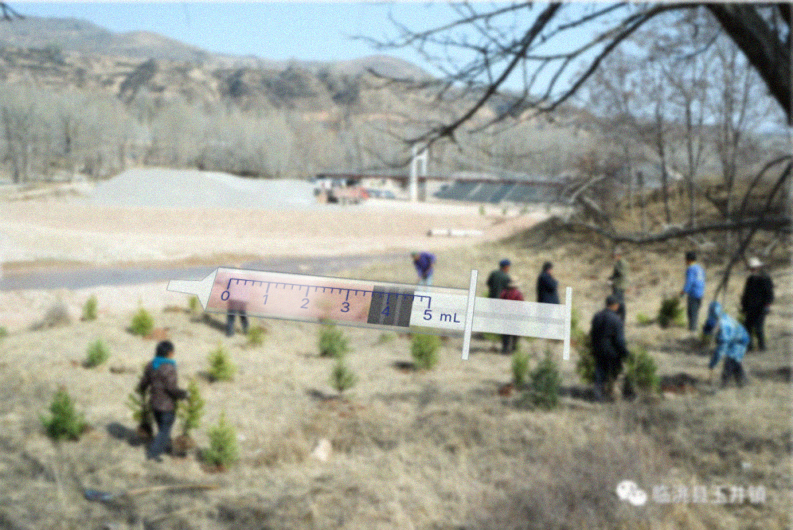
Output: 3.6 mL
